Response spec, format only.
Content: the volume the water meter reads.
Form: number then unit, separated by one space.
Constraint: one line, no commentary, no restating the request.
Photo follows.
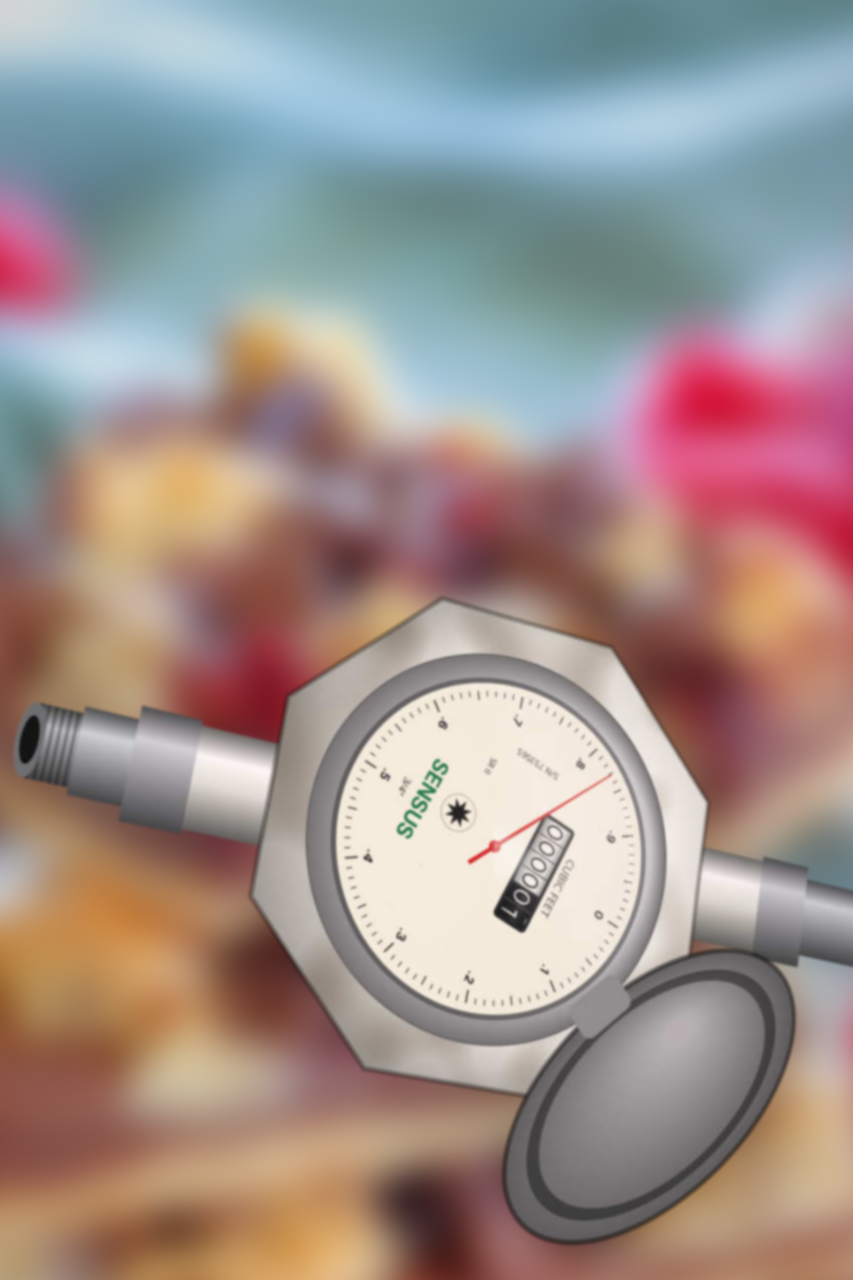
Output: 0.83 ft³
